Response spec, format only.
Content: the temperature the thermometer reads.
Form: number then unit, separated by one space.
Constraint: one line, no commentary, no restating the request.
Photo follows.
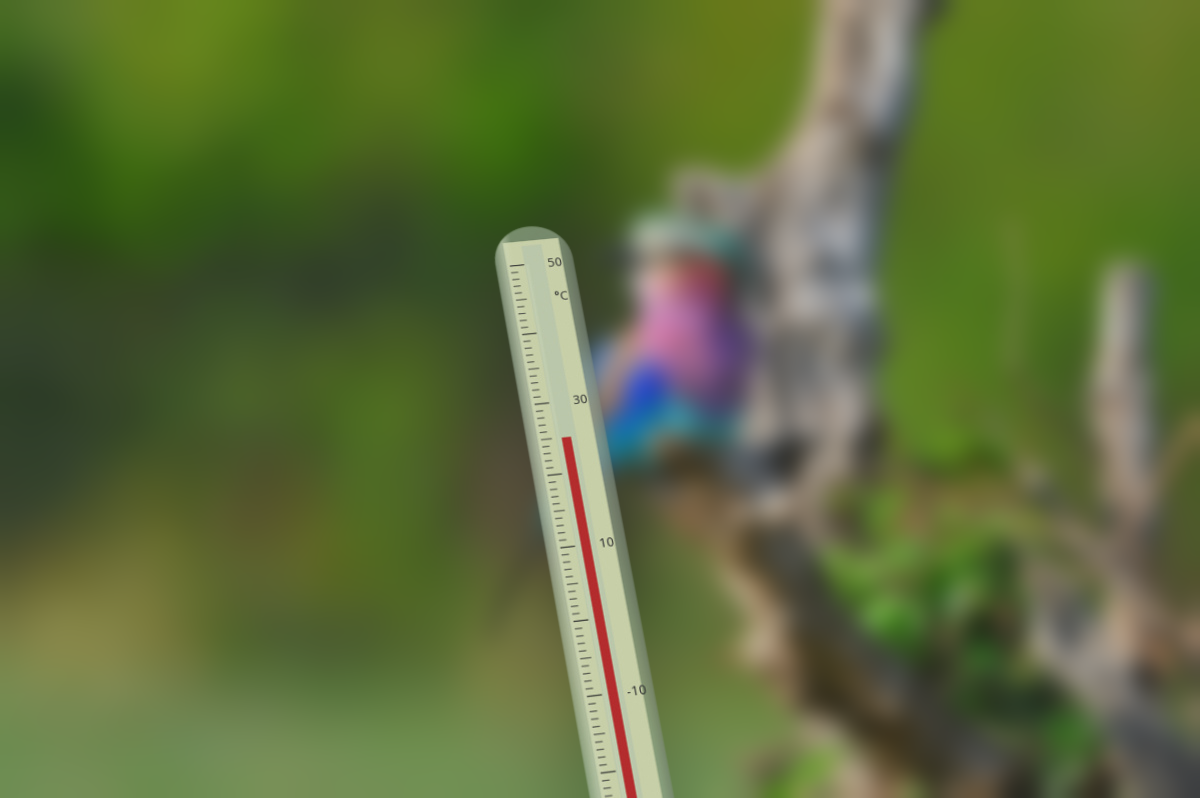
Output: 25 °C
